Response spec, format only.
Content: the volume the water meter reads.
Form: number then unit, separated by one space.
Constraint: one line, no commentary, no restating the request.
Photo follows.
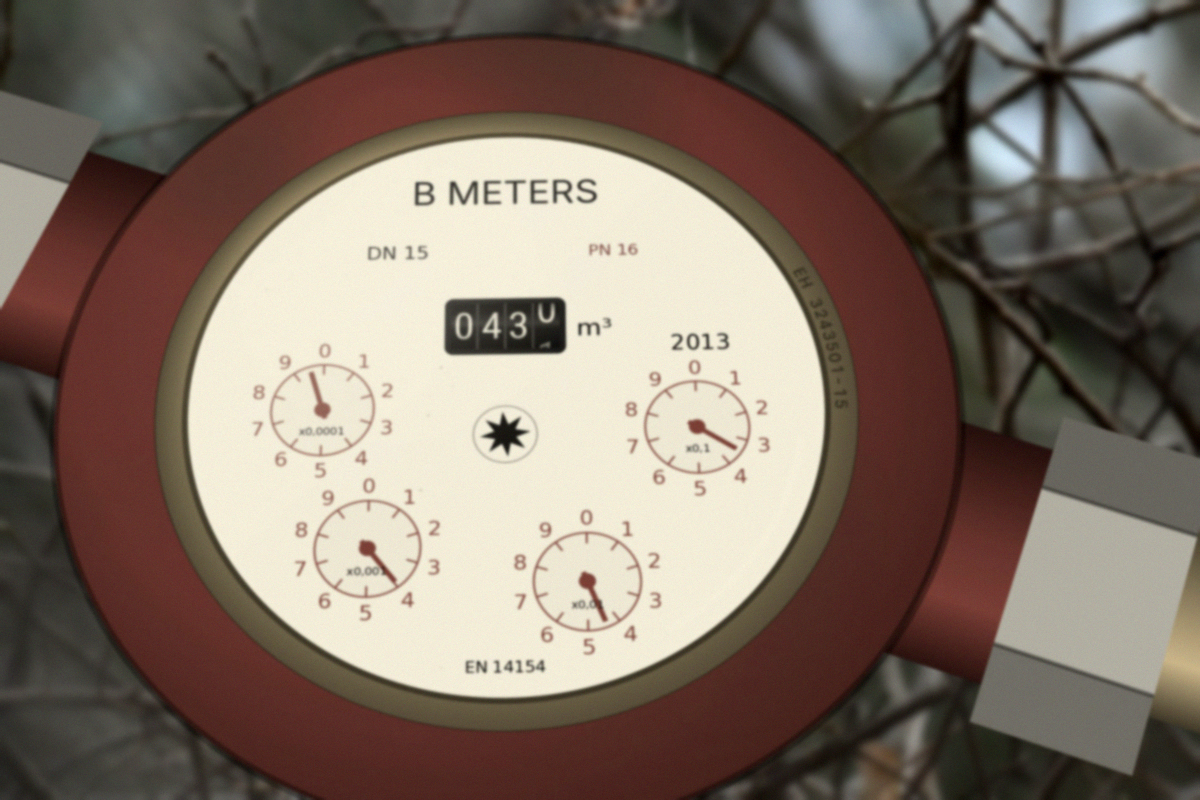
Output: 430.3439 m³
